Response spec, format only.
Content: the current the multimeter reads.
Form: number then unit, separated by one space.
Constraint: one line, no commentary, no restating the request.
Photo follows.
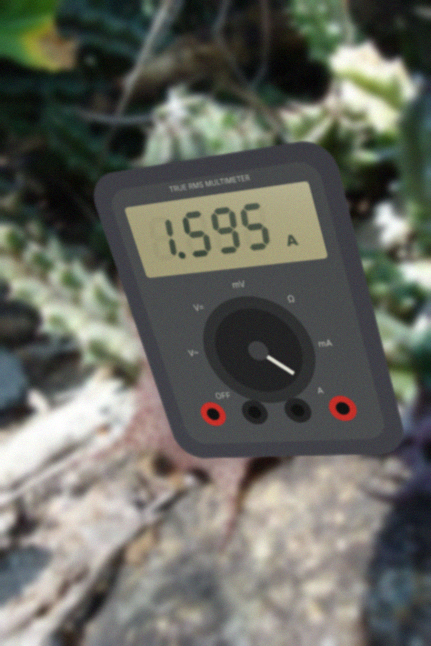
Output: 1.595 A
